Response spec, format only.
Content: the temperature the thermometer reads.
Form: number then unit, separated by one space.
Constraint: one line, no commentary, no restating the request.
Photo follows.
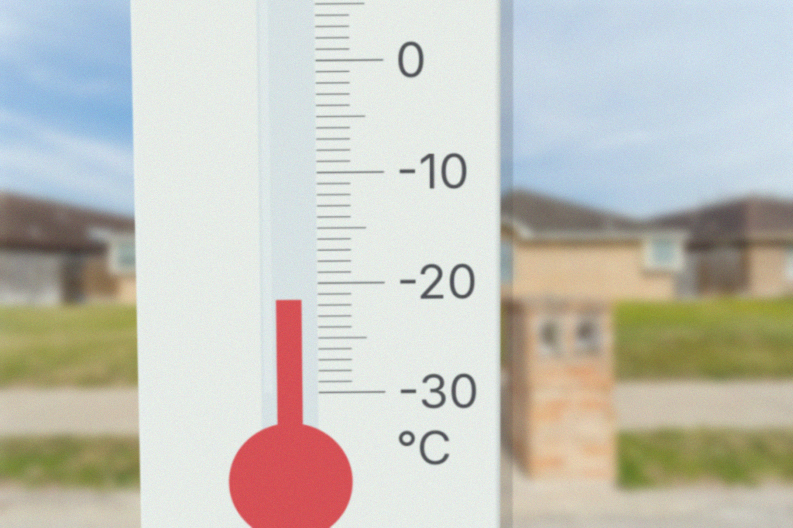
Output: -21.5 °C
